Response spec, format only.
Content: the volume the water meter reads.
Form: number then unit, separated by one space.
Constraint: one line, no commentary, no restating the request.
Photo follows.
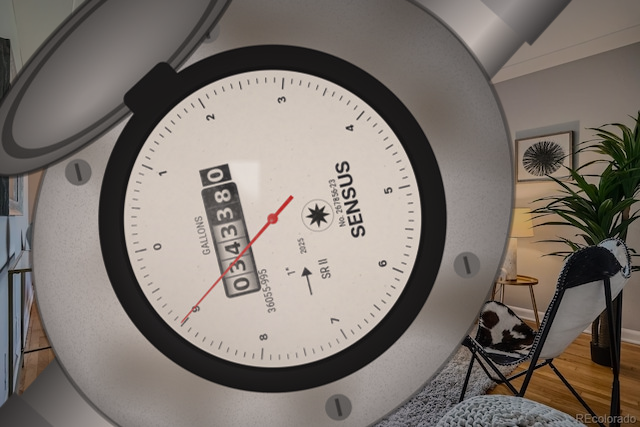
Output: 343379.0 gal
